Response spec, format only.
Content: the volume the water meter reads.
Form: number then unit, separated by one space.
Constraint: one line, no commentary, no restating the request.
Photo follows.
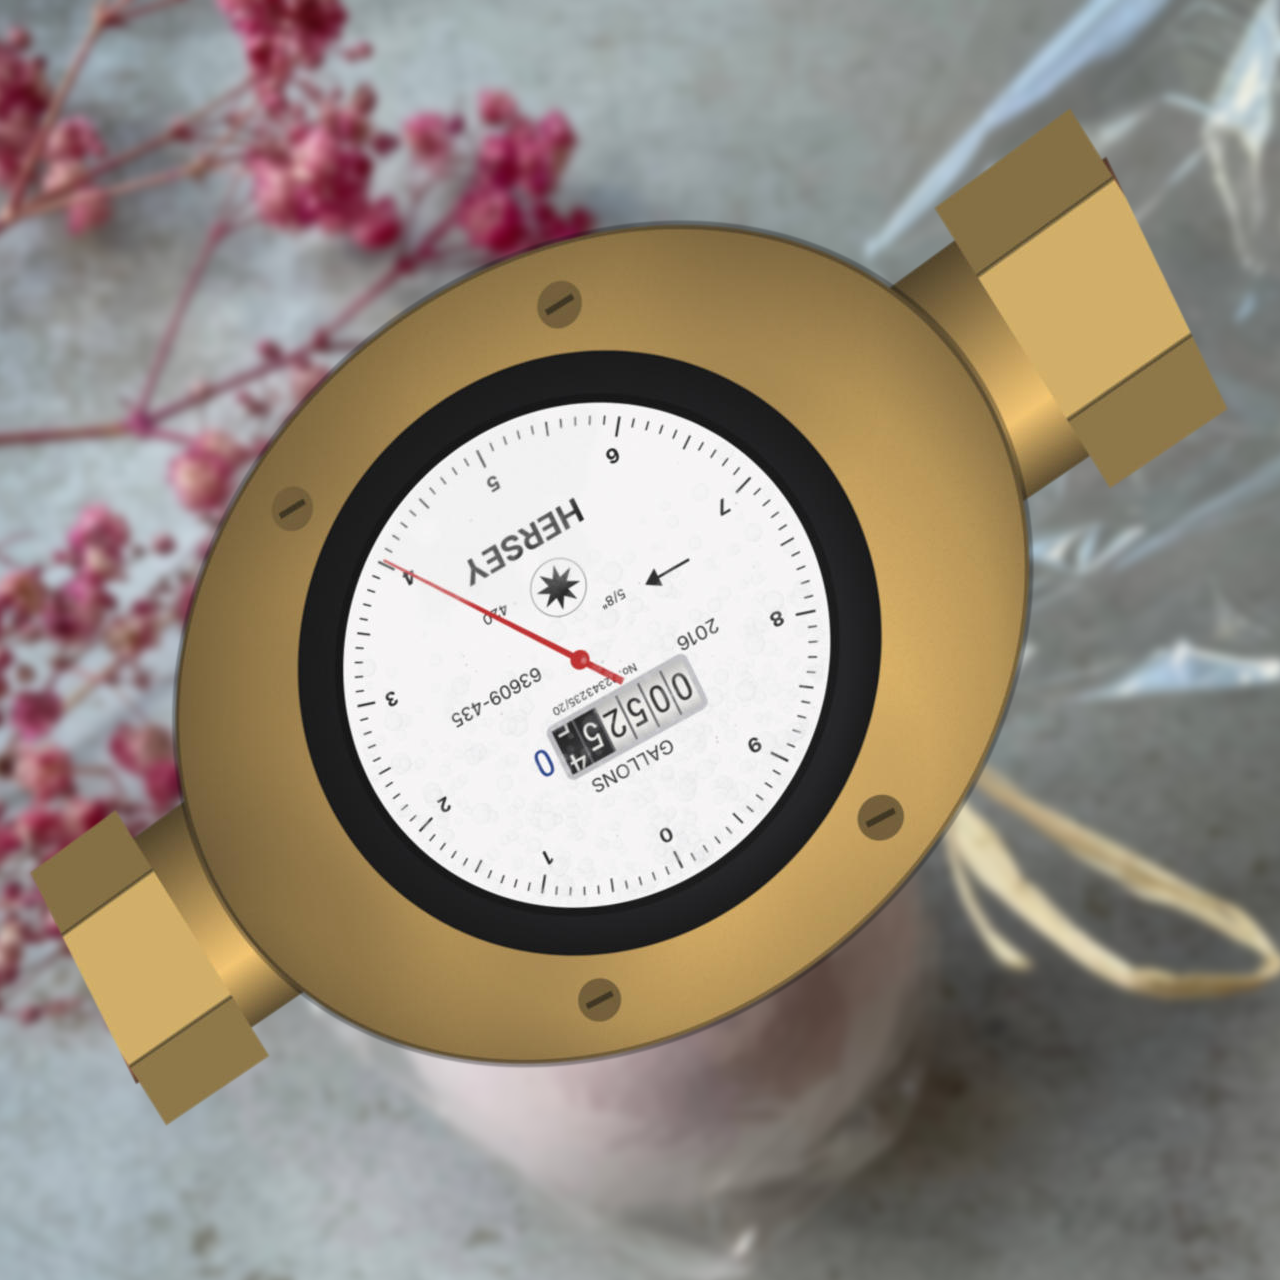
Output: 52544.0 gal
